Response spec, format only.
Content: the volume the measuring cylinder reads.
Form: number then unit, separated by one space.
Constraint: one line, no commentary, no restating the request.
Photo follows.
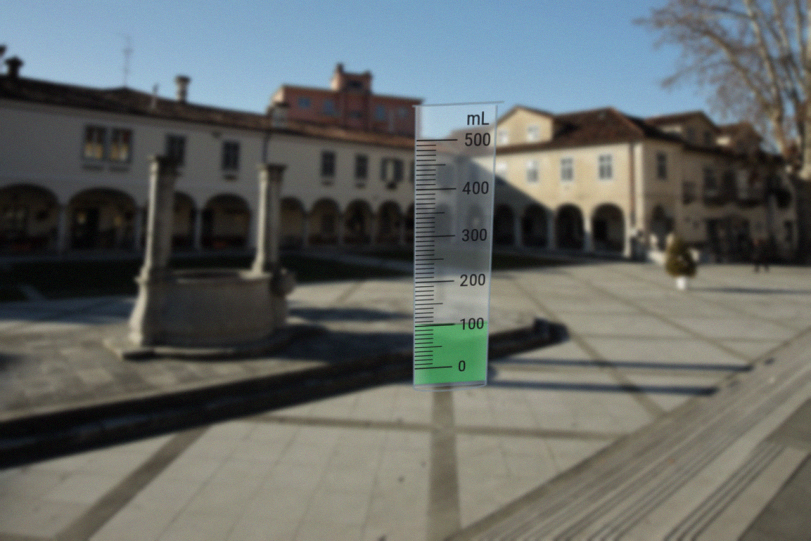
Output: 100 mL
